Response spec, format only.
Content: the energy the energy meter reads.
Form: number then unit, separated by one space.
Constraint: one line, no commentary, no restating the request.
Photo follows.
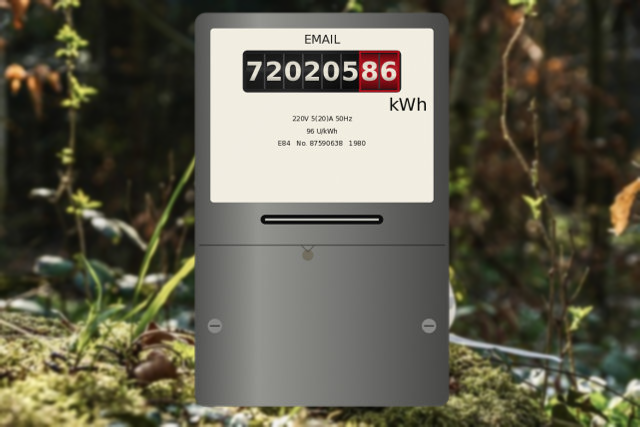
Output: 720205.86 kWh
